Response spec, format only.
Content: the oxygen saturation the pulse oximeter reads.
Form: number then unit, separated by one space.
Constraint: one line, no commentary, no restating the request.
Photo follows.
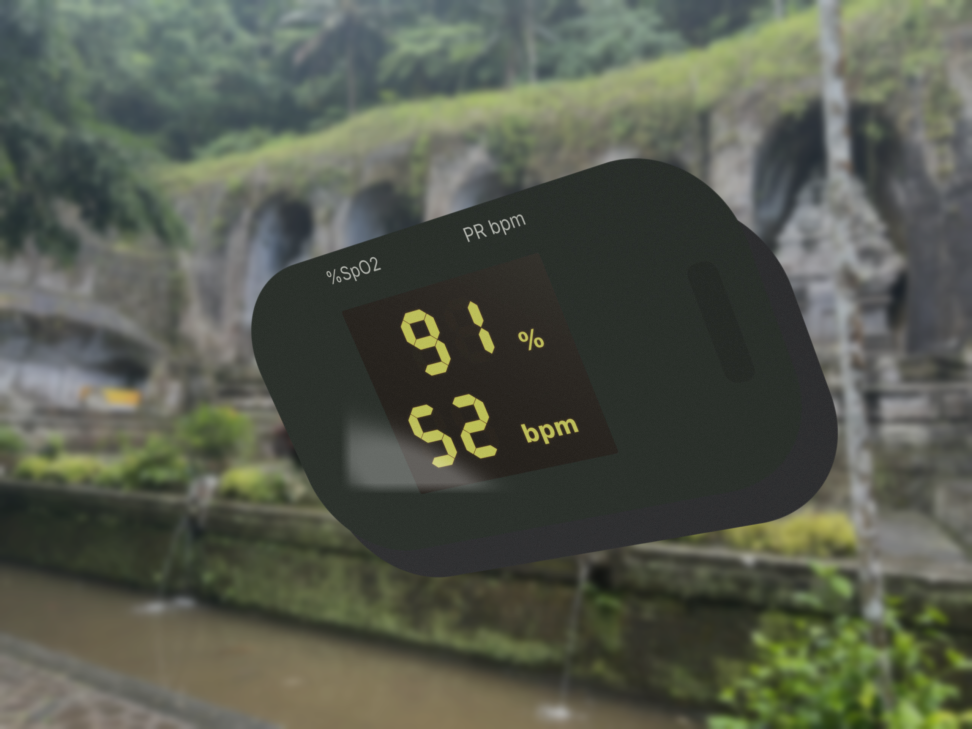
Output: 91 %
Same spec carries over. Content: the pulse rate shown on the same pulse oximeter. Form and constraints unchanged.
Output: 52 bpm
